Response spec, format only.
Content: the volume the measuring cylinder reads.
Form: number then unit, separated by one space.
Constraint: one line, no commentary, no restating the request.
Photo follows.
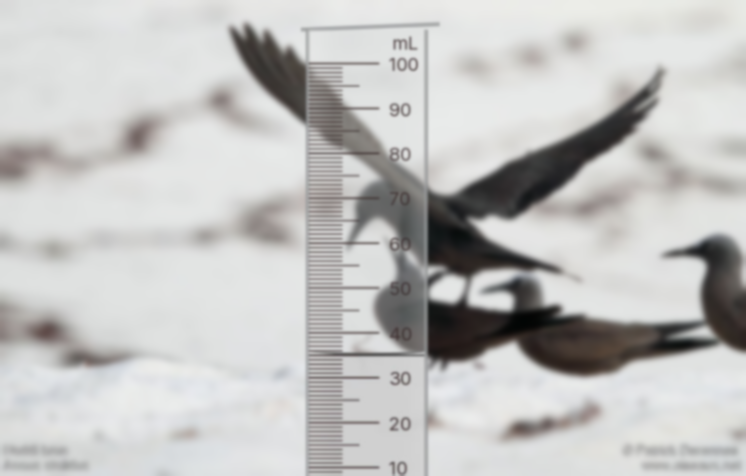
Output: 35 mL
